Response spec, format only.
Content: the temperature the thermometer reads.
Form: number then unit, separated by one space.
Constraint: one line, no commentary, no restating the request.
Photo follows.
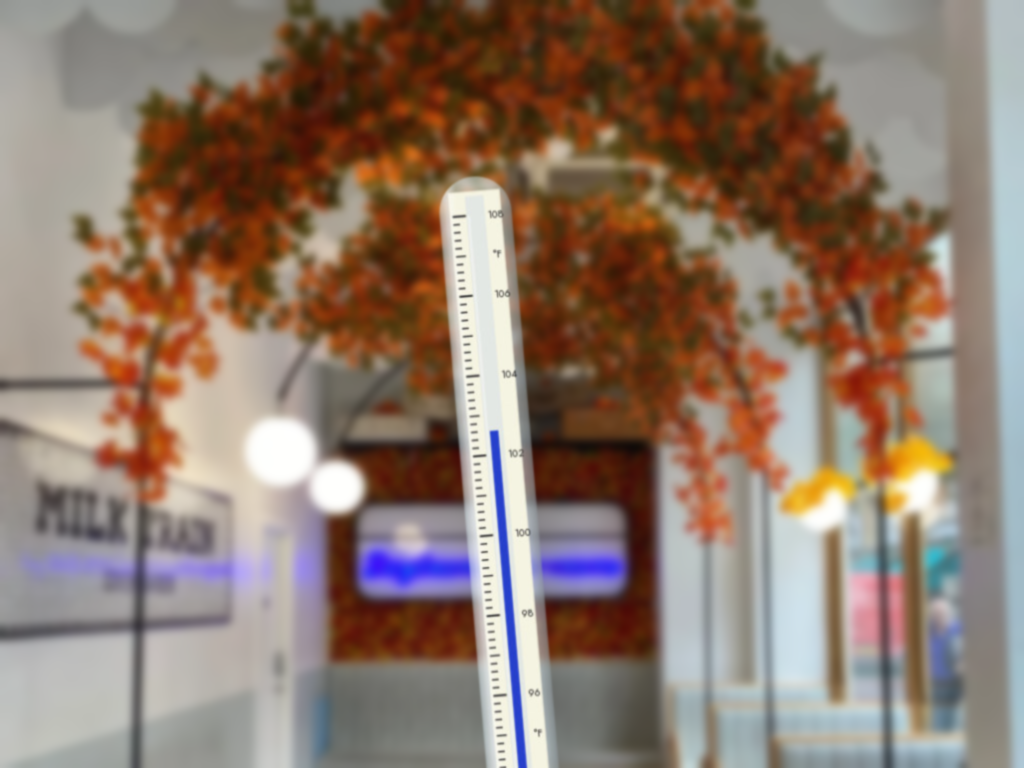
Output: 102.6 °F
